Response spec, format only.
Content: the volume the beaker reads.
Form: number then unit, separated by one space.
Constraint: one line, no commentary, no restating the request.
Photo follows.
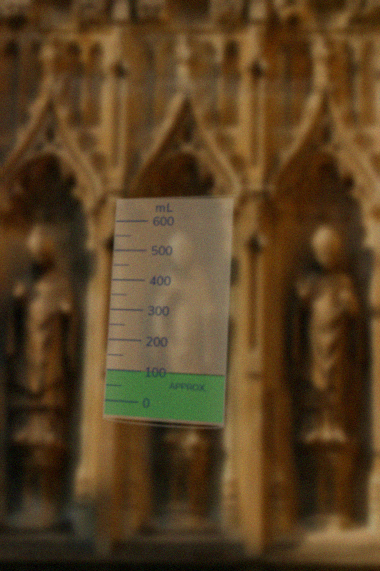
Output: 100 mL
